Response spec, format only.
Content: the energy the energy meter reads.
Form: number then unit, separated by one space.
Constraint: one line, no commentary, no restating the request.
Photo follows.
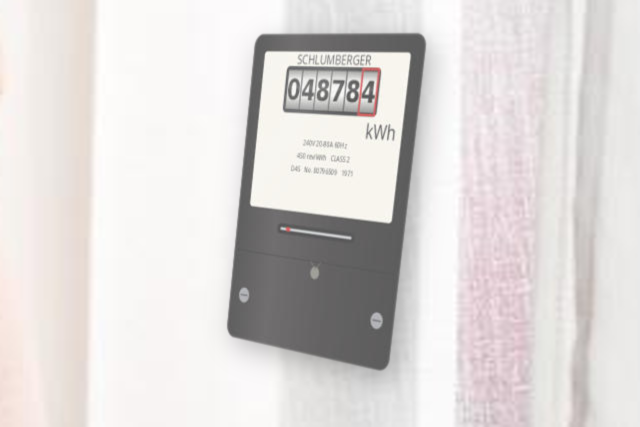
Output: 4878.4 kWh
